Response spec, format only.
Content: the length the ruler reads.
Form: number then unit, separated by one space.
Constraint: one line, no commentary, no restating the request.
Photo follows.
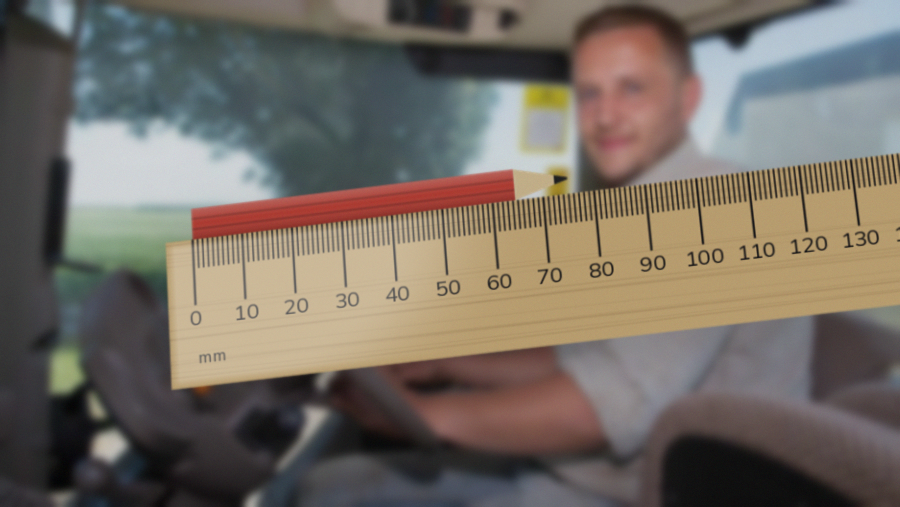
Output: 75 mm
